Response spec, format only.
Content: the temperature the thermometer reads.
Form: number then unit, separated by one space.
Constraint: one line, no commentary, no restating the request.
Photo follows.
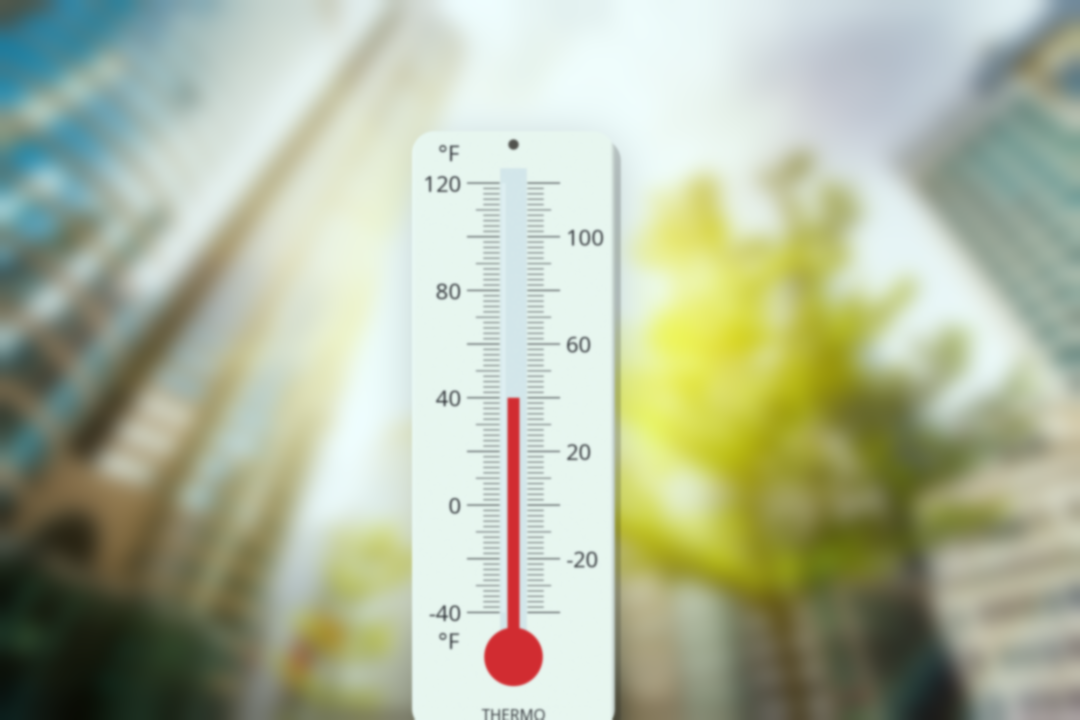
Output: 40 °F
